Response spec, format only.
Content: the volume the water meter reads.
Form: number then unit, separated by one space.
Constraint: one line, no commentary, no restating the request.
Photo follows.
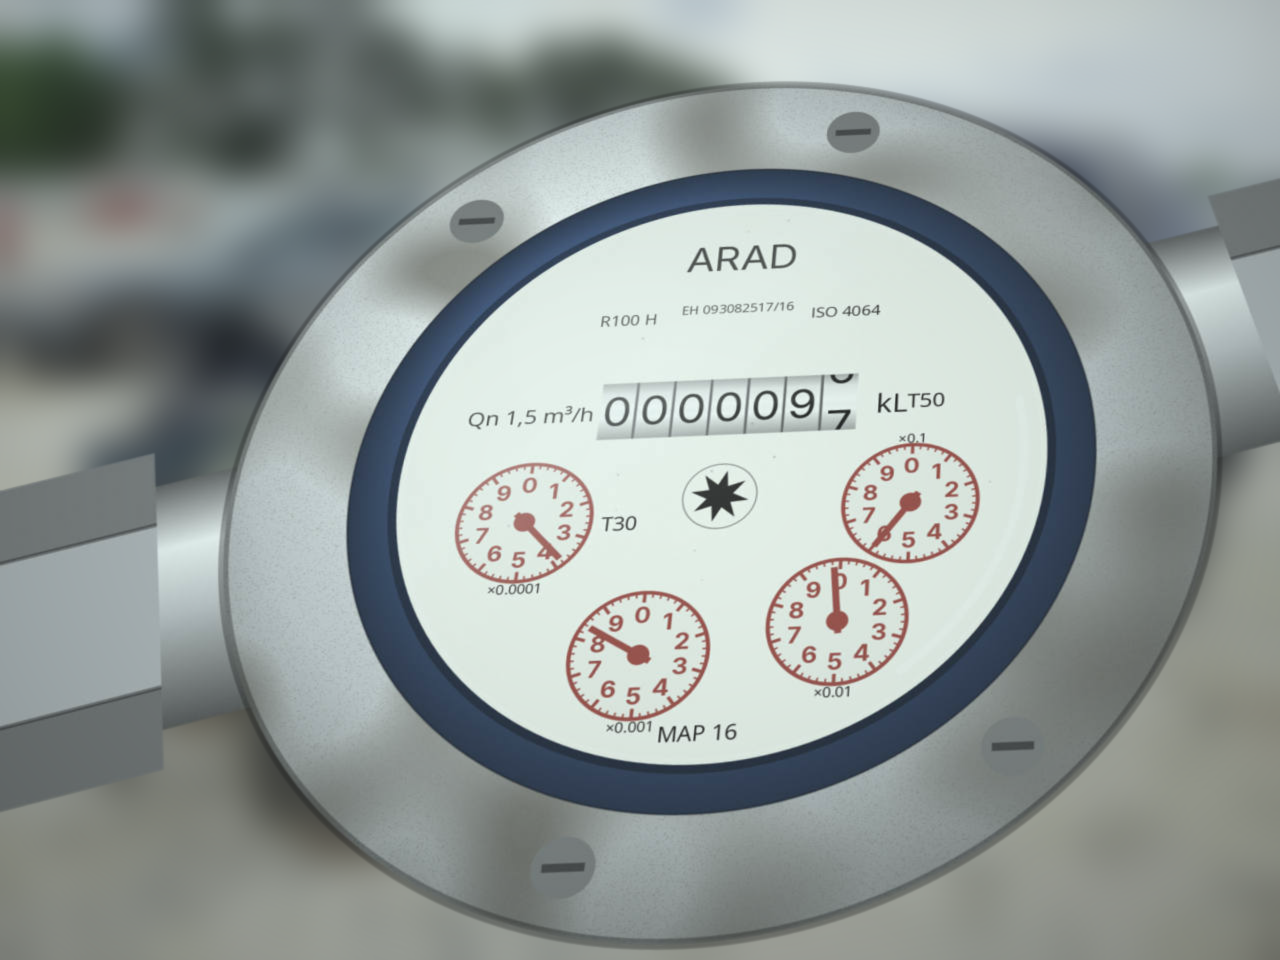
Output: 96.5983 kL
